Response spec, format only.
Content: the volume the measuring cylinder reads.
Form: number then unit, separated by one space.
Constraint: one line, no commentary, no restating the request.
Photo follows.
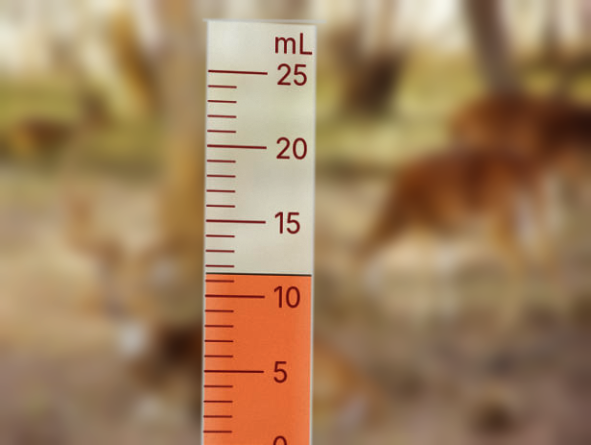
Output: 11.5 mL
